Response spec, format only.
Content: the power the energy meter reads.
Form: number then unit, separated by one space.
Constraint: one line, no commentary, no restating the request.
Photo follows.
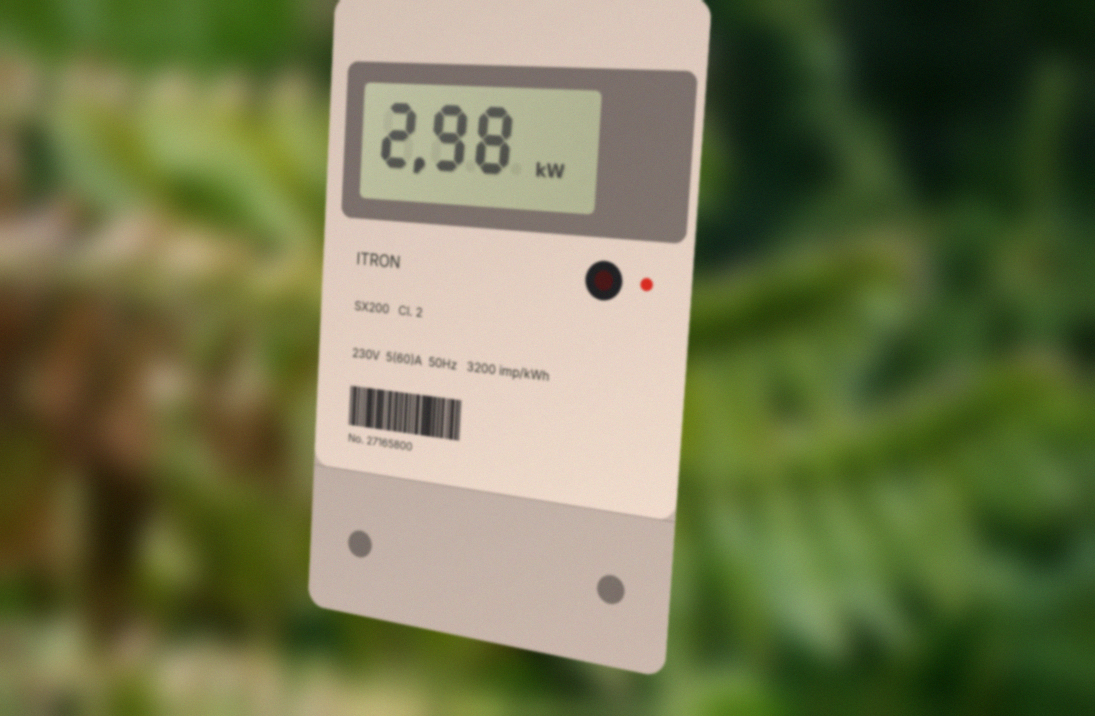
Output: 2.98 kW
